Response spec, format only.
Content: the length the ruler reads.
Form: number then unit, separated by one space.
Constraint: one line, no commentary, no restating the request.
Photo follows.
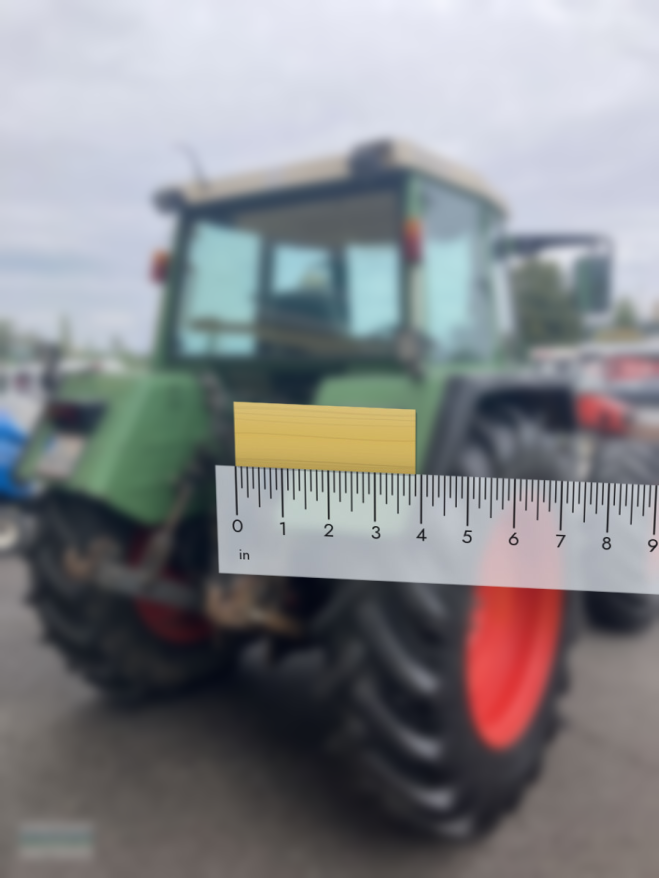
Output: 3.875 in
